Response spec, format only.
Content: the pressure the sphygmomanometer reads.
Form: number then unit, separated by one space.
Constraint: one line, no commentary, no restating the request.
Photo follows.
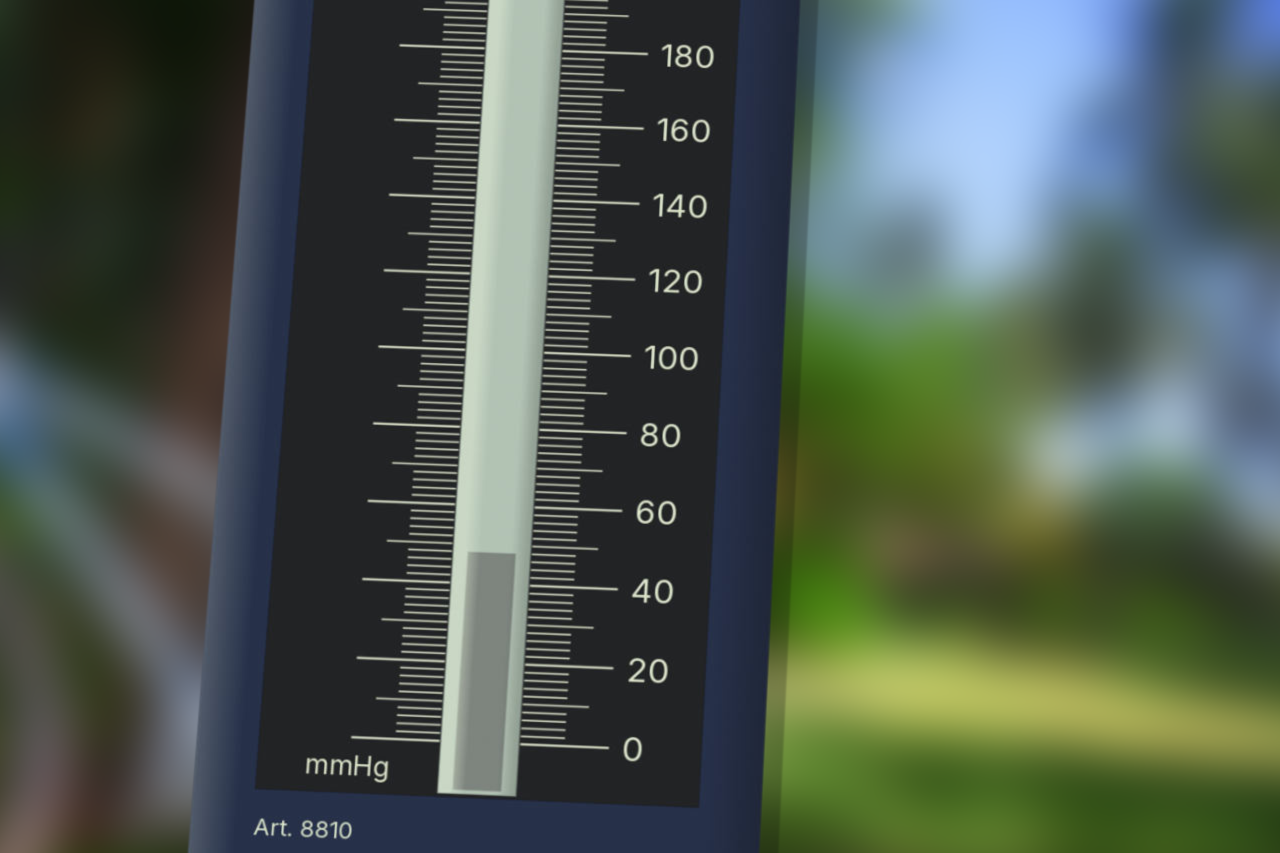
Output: 48 mmHg
